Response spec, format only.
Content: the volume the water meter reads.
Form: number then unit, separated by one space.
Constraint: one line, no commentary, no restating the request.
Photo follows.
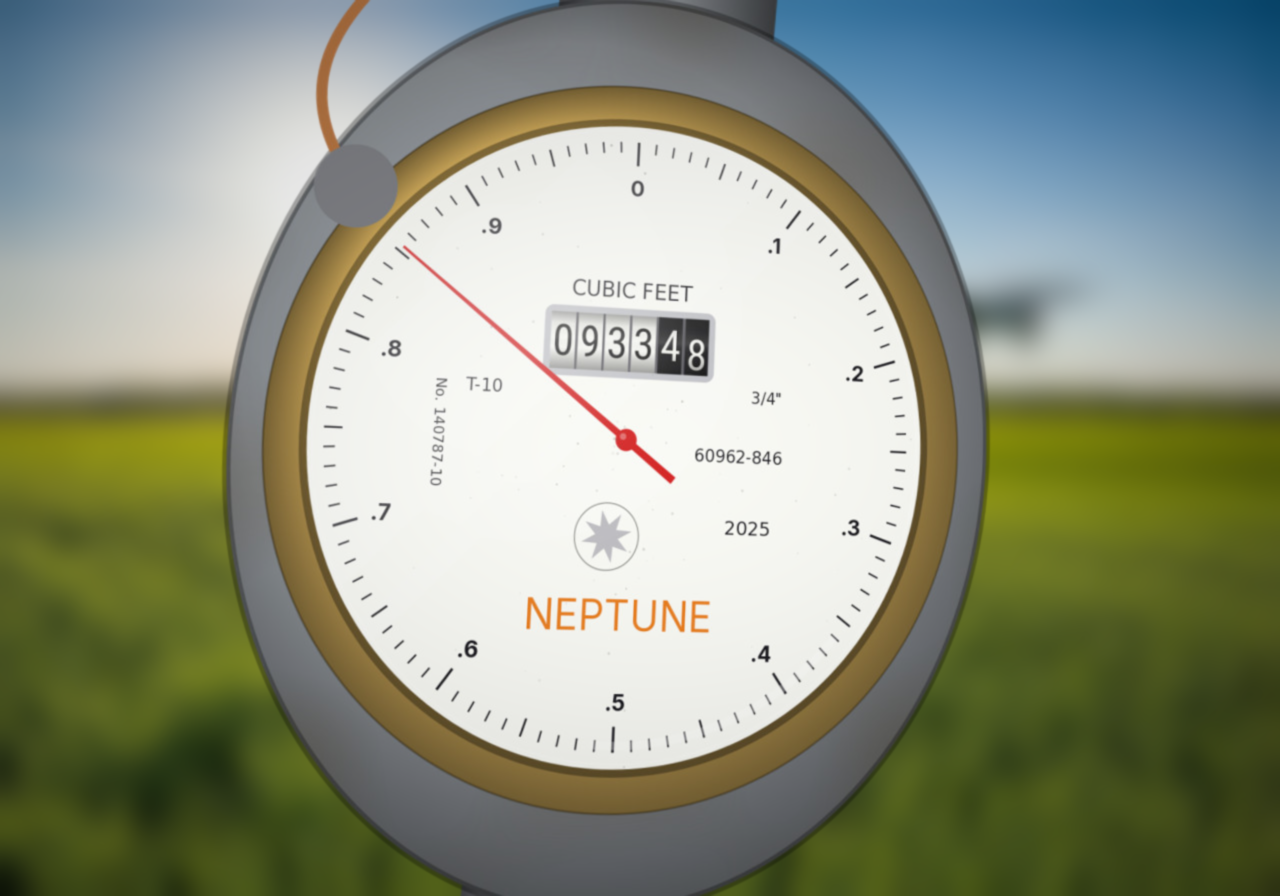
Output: 93347.85 ft³
